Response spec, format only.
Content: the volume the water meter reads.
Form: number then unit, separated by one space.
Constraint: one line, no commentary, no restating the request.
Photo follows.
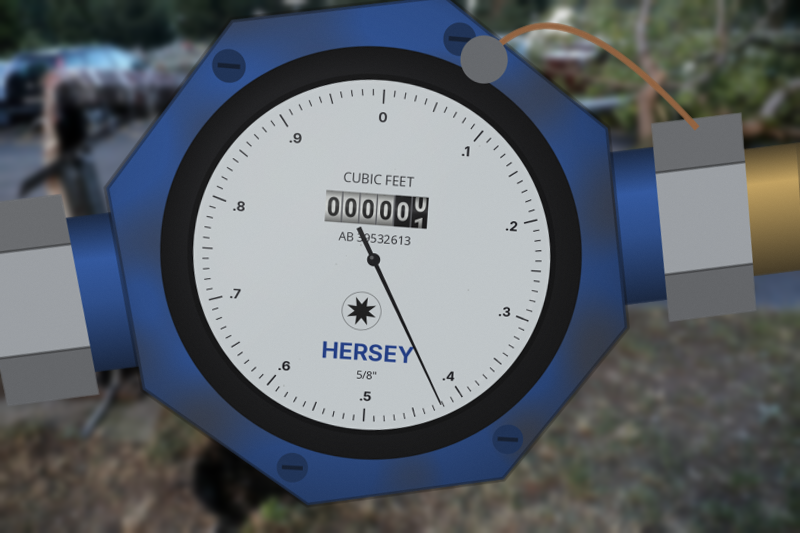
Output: 0.42 ft³
